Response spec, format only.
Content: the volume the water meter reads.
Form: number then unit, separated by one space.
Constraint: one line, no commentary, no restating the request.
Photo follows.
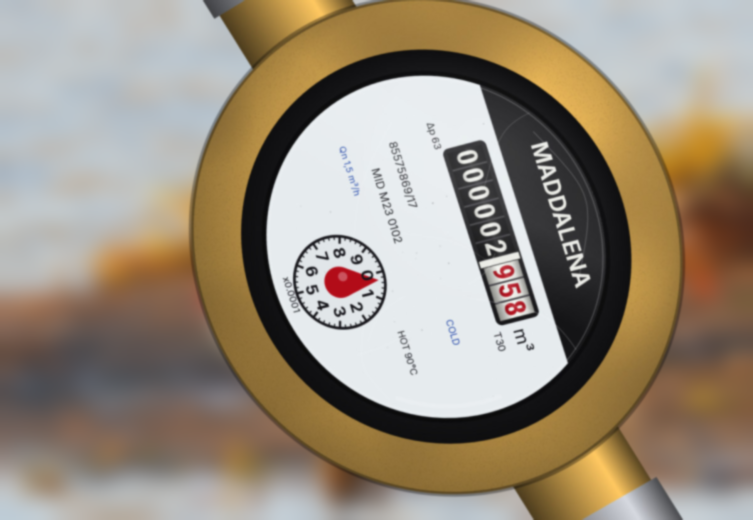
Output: 2.9580 m³
